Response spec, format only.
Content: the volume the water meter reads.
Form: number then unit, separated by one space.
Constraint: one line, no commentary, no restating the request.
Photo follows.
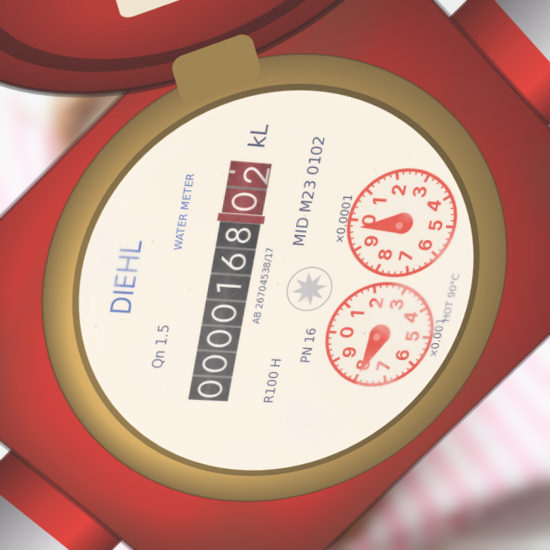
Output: 168.0179 kL
